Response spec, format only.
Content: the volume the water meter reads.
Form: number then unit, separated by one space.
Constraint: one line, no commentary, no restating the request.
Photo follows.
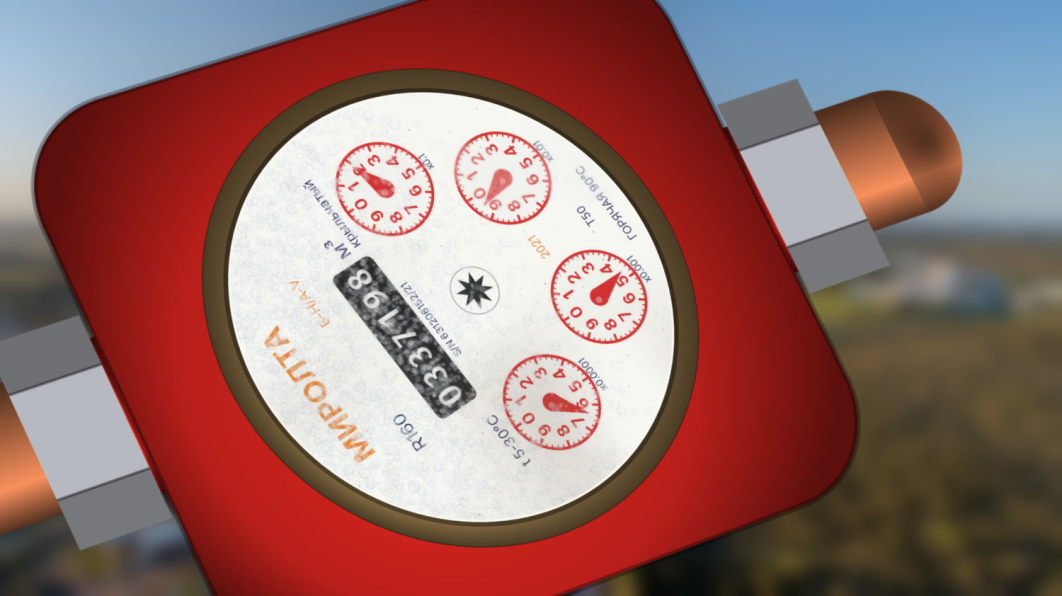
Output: 337198.1946 m³
